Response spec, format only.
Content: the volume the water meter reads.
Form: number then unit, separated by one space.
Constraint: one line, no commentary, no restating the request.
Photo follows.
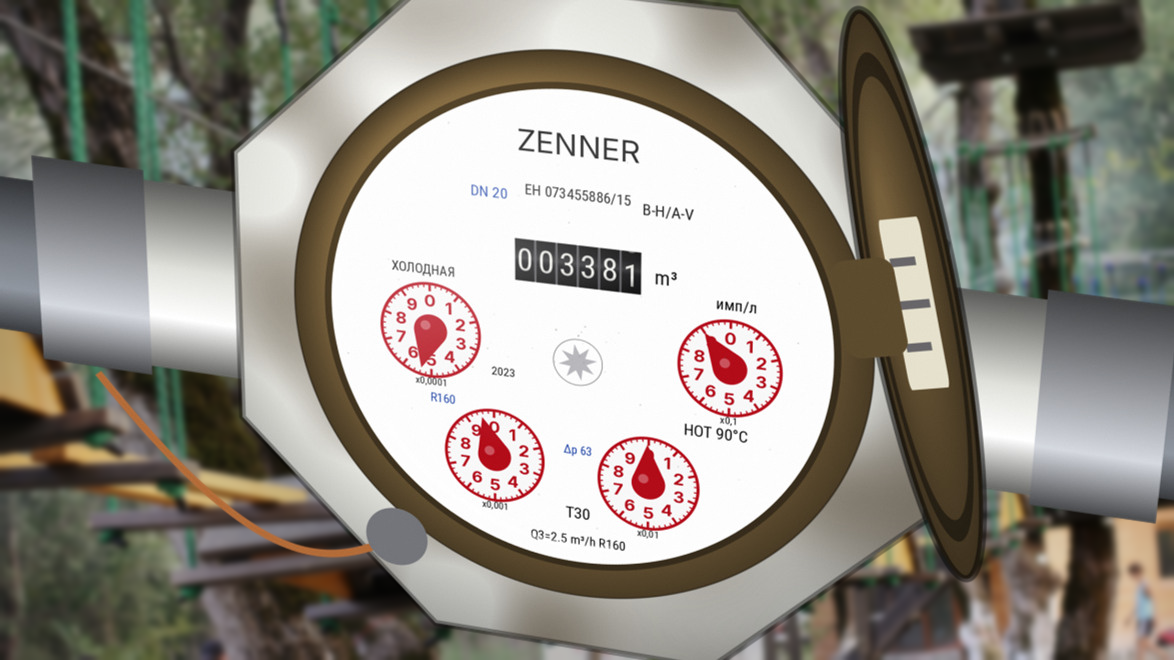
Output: 3380.8995 m³
